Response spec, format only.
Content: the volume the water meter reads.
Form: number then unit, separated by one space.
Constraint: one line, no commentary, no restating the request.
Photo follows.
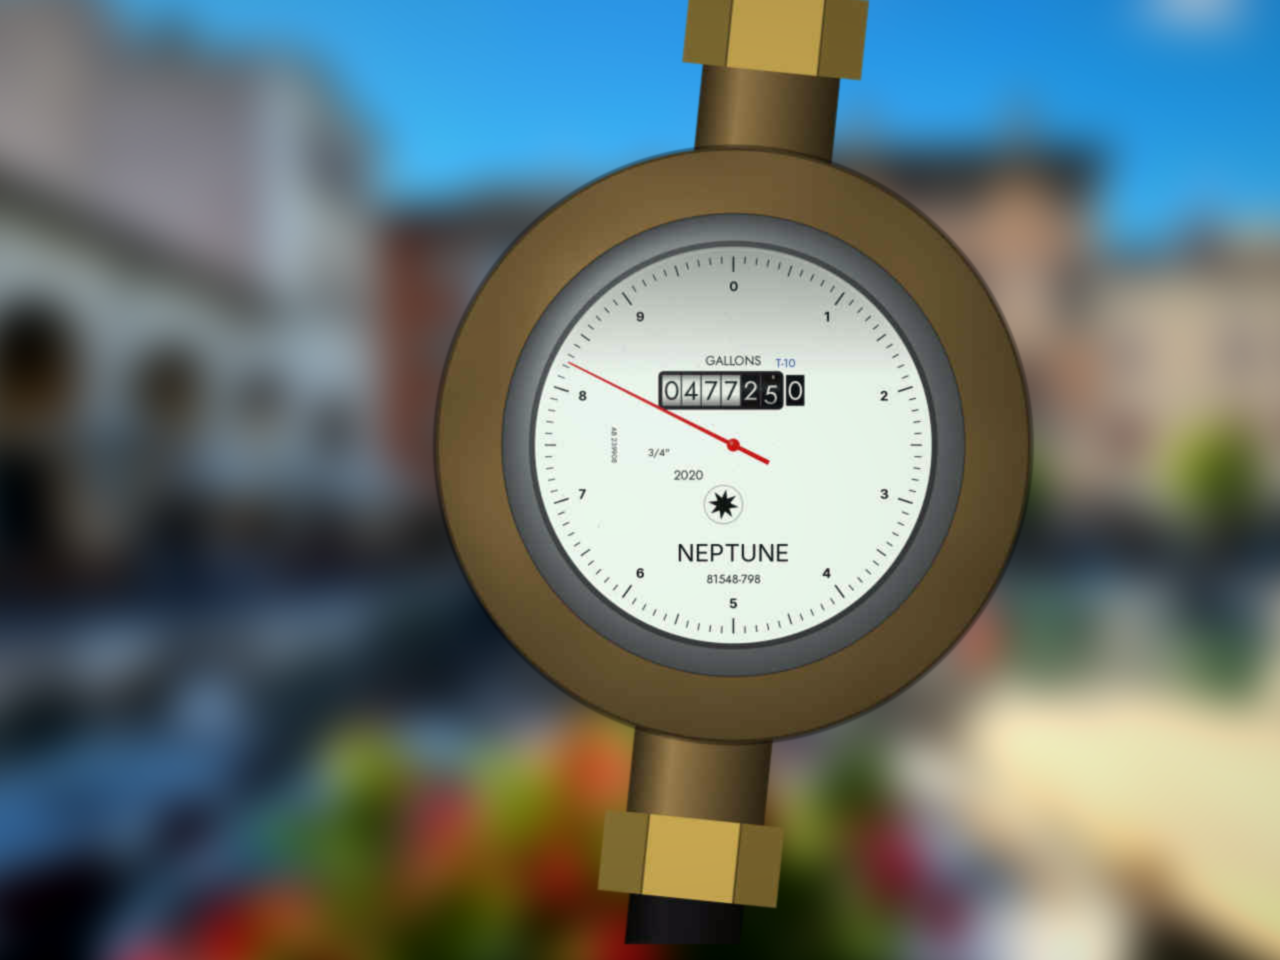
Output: 477248.2 gal
